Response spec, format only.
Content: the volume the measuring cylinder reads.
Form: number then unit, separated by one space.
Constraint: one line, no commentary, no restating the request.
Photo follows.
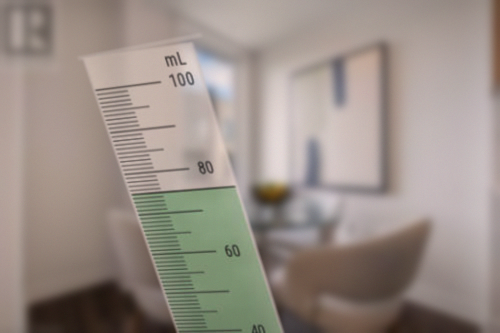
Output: 75 mL
